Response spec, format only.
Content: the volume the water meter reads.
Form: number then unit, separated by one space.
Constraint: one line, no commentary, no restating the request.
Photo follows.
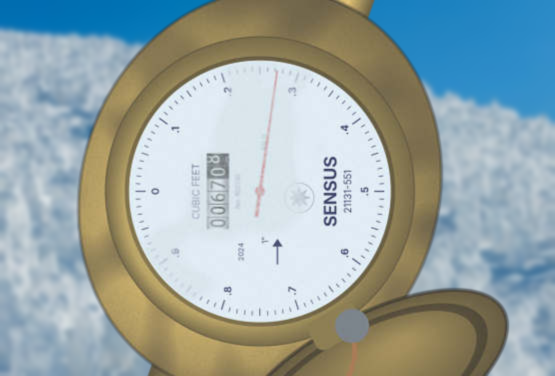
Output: 6708.27 ft³
